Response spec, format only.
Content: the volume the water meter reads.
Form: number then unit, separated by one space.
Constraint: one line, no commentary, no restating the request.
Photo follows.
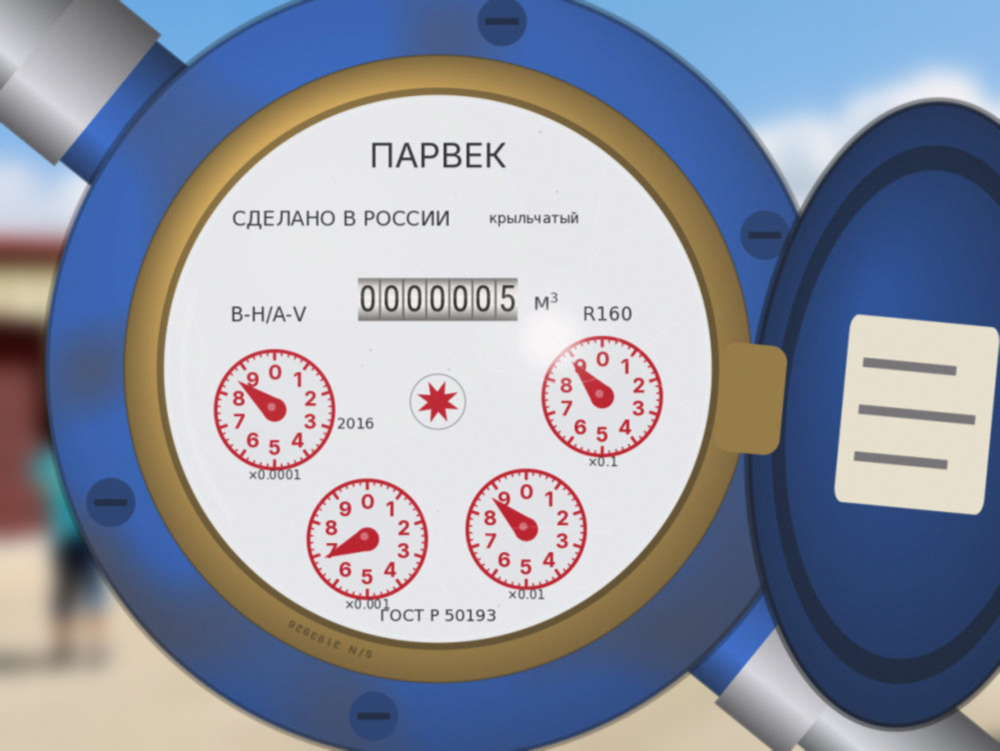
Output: 5.8868 m³
